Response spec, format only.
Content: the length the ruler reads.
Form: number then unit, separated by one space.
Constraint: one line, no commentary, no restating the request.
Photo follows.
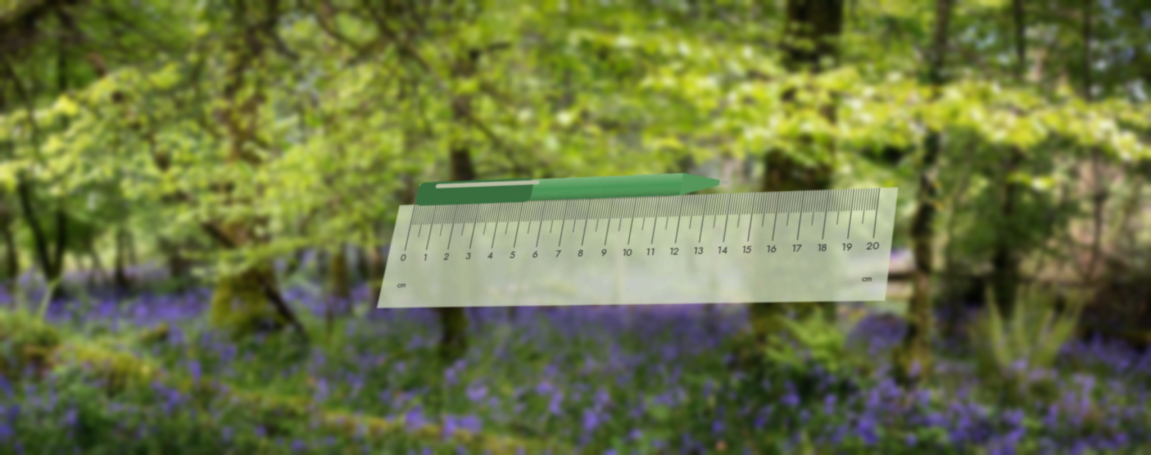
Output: 14 cm
